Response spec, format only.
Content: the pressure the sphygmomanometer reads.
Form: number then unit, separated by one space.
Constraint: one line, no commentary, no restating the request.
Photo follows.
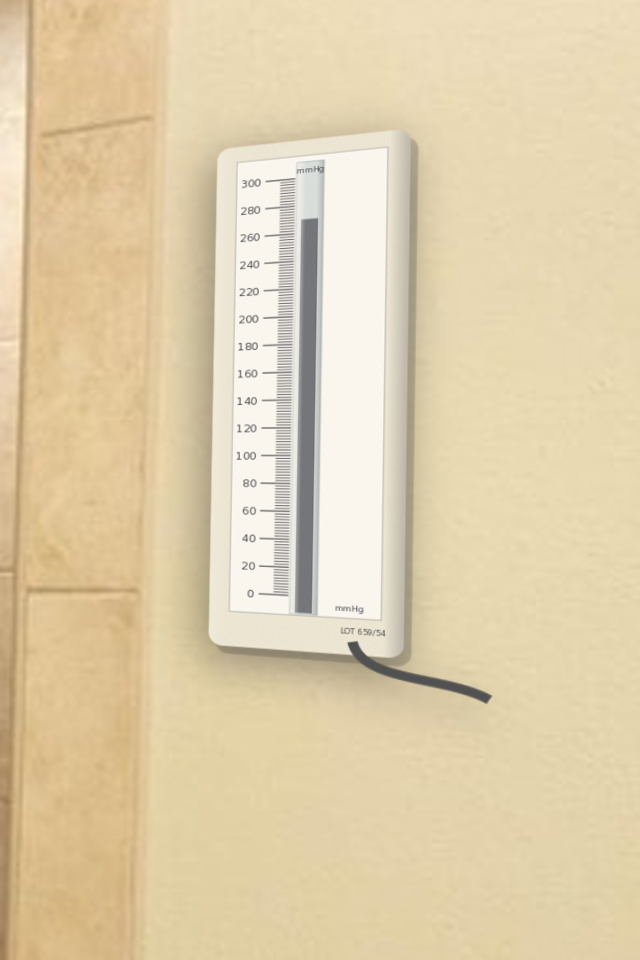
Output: 270 mmHg
